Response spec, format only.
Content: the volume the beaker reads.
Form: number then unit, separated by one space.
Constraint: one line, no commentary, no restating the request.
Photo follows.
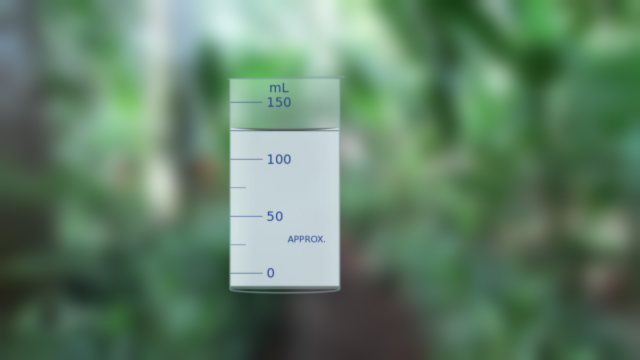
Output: 125 mL
